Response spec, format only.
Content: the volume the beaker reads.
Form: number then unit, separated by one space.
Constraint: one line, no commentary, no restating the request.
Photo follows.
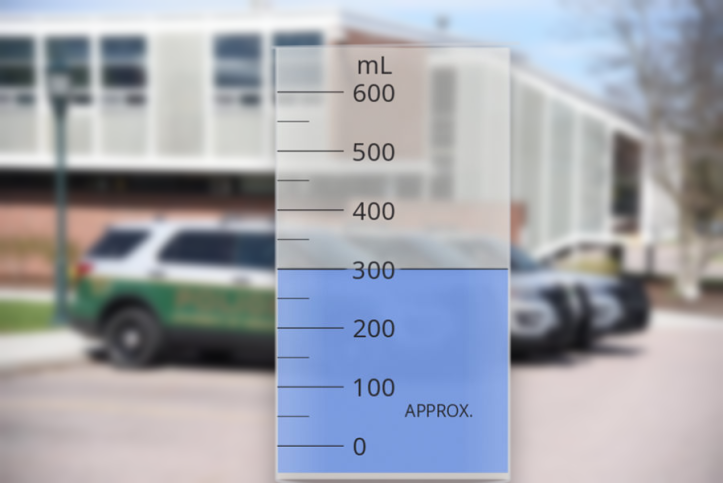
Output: 300 mL
